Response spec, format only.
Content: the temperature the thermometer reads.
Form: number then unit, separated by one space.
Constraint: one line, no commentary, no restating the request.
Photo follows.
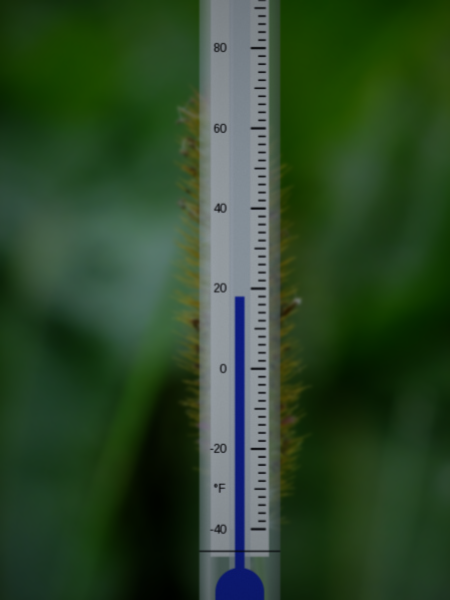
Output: 18 °F
